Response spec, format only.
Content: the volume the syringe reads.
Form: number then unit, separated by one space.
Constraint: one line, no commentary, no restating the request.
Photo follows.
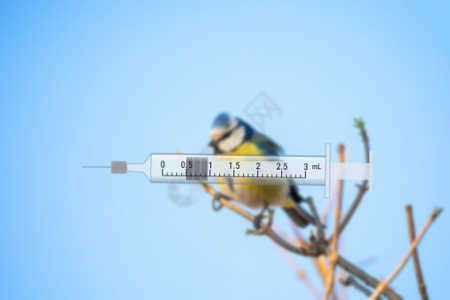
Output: 0.5 mL
